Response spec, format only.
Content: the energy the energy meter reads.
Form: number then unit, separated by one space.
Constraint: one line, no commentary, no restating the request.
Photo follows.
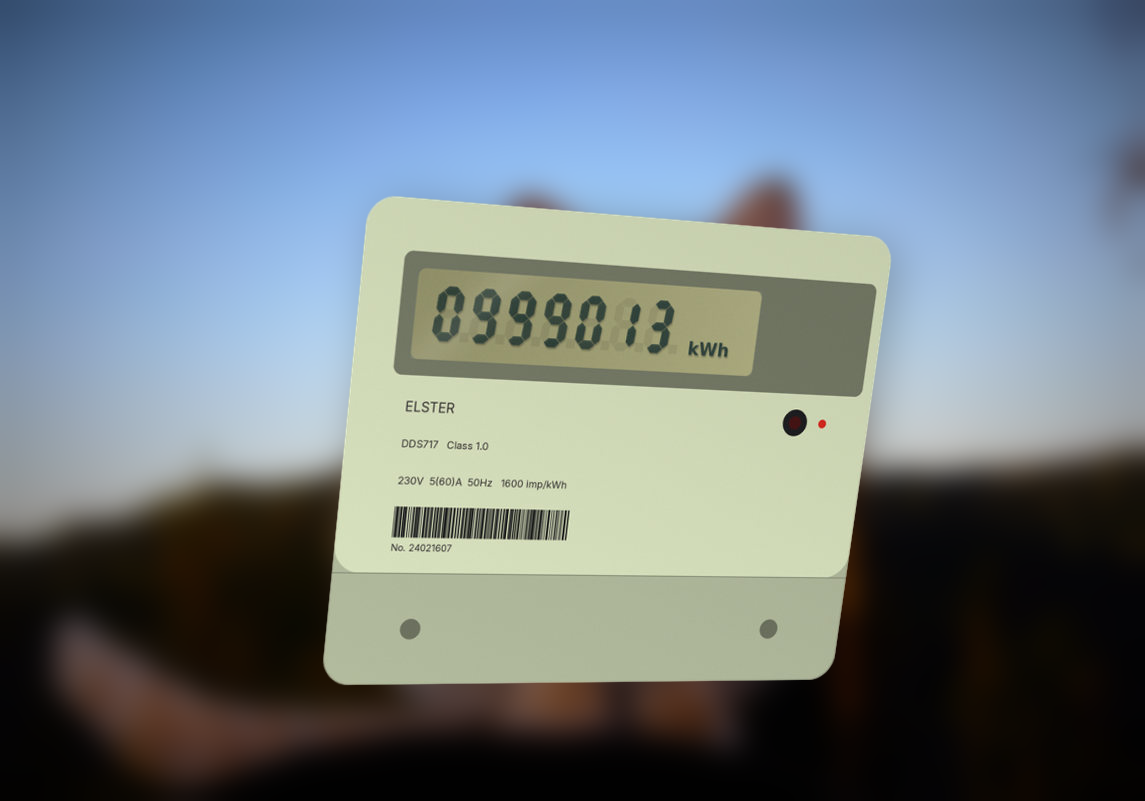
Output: 999013 kWh
